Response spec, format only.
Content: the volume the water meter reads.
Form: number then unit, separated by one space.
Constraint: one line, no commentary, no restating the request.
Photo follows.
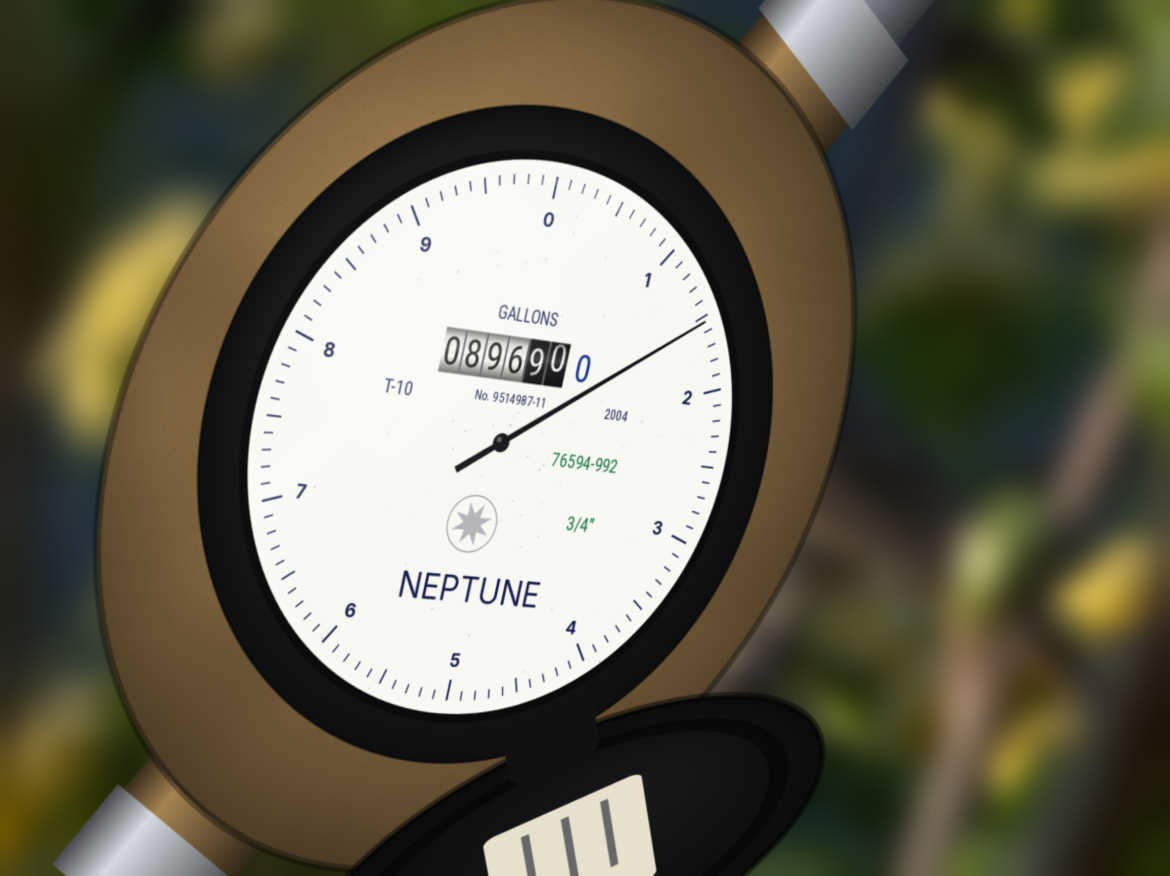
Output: 896901.5 gal
